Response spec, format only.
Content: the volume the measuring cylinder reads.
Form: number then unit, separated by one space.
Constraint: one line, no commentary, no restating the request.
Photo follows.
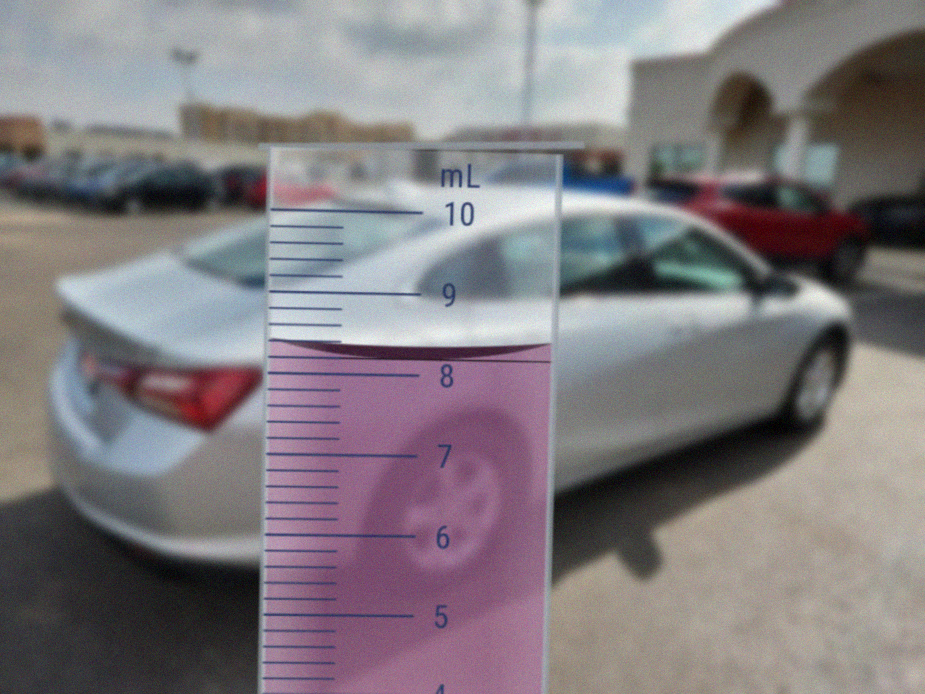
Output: 8.2 mL
